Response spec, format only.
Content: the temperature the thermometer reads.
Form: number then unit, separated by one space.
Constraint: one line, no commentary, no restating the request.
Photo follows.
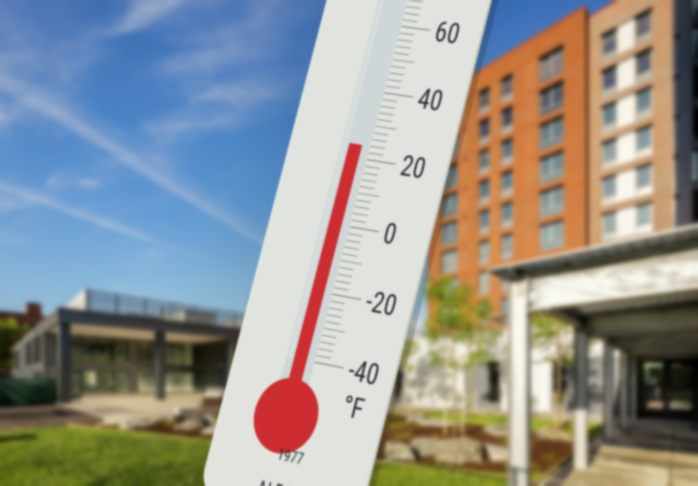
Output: 24 °F
